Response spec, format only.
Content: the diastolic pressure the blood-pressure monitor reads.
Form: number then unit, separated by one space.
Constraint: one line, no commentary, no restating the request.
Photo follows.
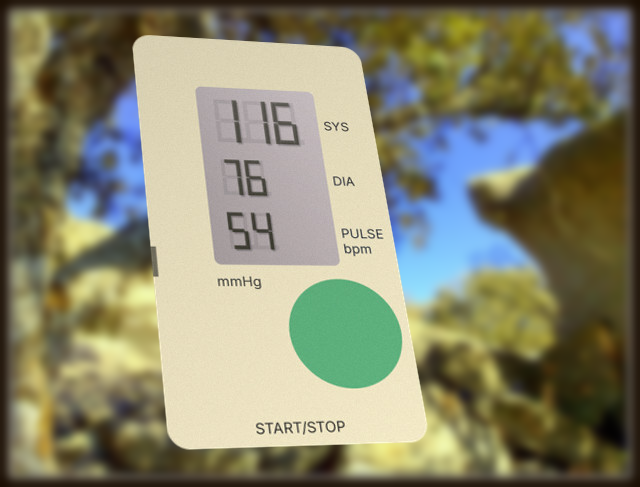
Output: 76 mmHg
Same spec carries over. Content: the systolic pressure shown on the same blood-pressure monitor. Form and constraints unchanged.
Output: 116 mmHg
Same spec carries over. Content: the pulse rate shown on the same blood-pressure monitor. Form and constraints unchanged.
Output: 54 bpm
